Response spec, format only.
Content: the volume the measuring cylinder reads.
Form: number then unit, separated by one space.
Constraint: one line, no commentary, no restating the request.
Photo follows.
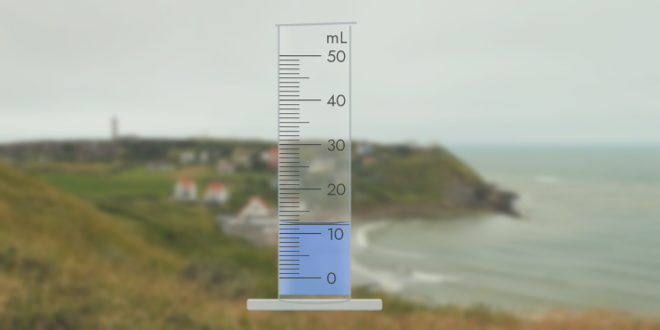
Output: 12 mL
